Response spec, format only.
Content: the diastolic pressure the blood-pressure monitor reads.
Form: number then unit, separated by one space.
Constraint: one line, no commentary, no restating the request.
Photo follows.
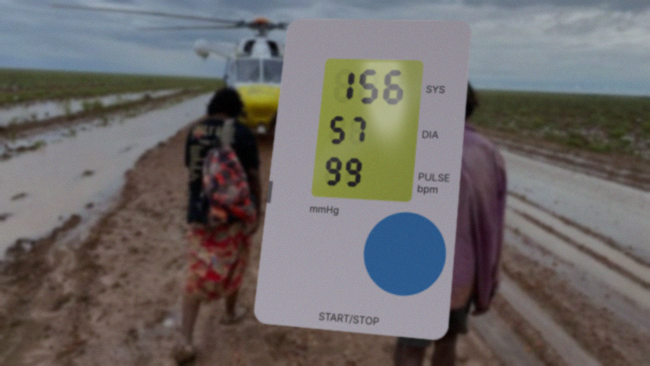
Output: 57 mmHg
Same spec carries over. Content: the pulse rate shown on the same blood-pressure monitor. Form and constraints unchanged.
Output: 99 bpm
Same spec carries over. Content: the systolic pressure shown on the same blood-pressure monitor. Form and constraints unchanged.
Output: 156 mmHg
